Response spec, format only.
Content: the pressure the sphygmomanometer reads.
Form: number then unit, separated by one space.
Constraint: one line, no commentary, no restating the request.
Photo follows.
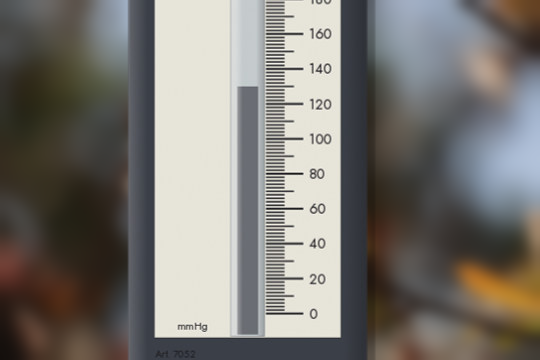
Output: 130 mmHg
